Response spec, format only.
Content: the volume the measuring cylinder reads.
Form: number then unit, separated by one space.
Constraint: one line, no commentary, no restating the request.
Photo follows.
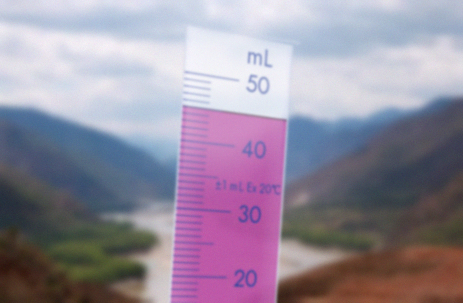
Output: 45 mL
